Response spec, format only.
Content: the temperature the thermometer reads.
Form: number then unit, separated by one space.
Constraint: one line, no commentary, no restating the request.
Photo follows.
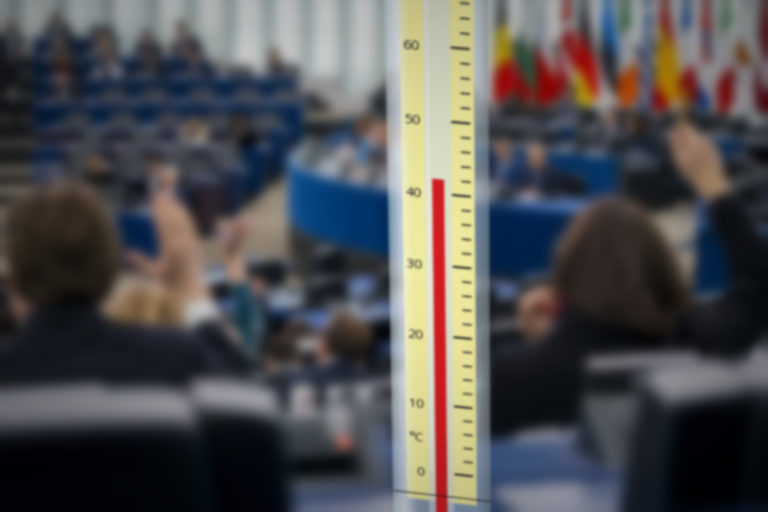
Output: 42 °C
